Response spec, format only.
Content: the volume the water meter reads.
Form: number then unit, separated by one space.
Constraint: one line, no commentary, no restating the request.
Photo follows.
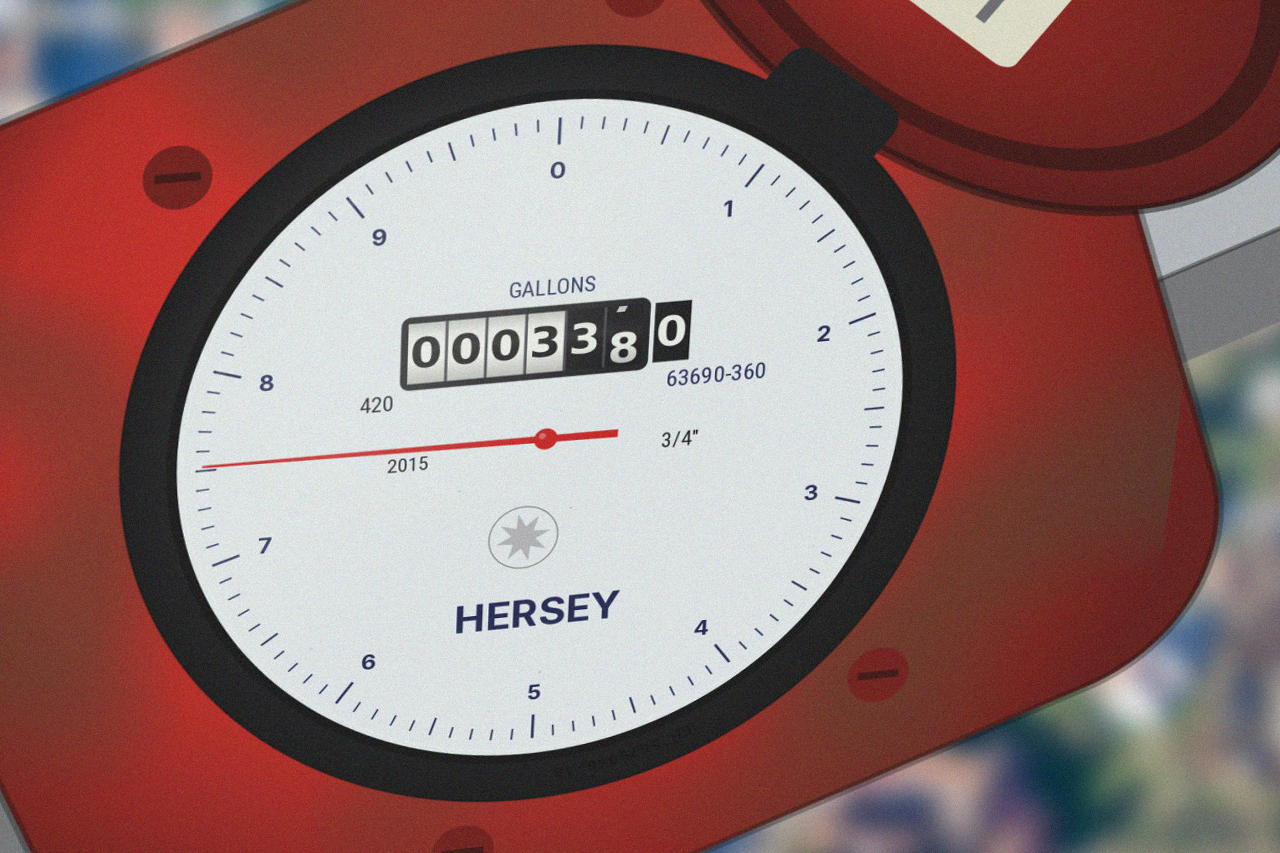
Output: 3377.5 gal
